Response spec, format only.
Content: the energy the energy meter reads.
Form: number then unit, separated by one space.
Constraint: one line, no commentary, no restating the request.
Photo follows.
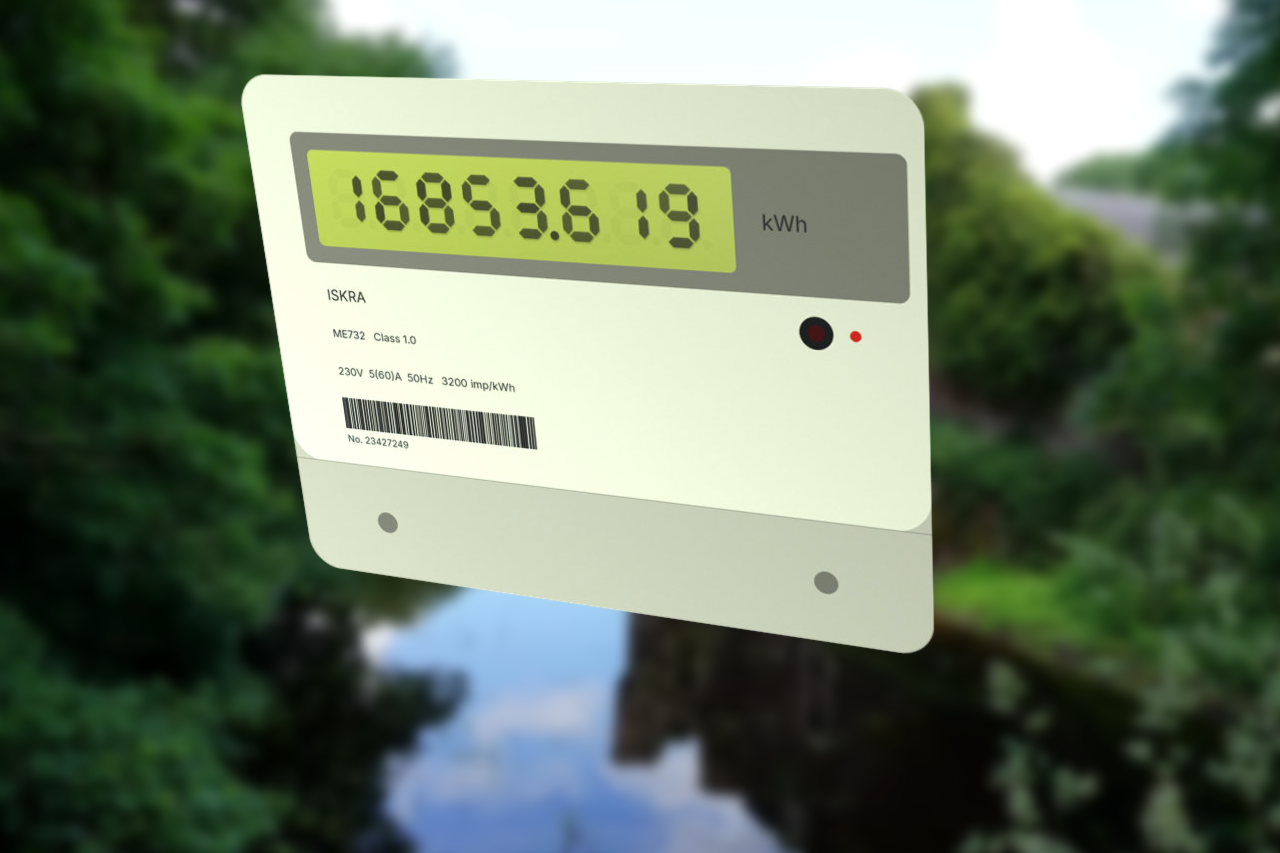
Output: 16853.619 kWh
